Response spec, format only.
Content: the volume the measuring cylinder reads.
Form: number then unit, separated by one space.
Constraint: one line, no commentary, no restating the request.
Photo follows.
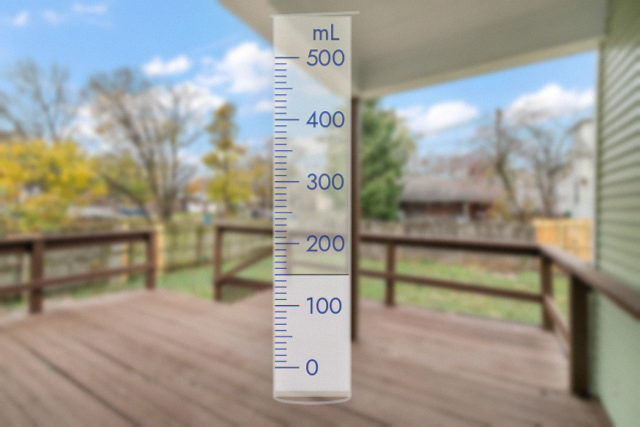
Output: 150 mL
